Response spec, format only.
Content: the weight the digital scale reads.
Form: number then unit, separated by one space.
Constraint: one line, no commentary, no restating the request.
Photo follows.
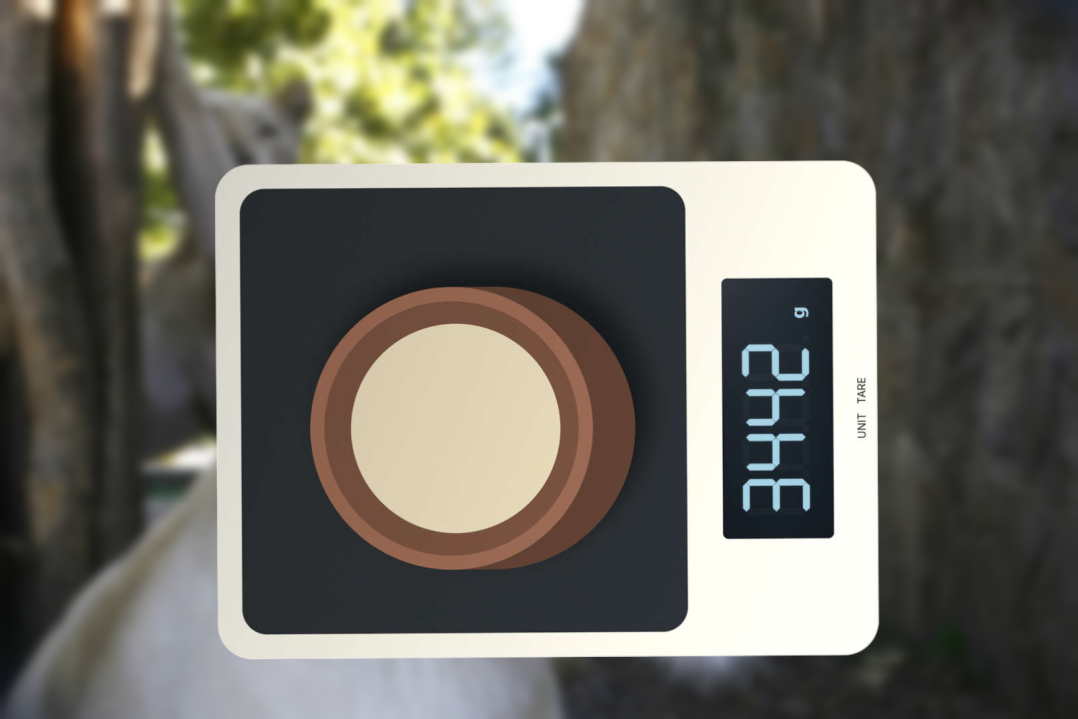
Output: 3442 g
